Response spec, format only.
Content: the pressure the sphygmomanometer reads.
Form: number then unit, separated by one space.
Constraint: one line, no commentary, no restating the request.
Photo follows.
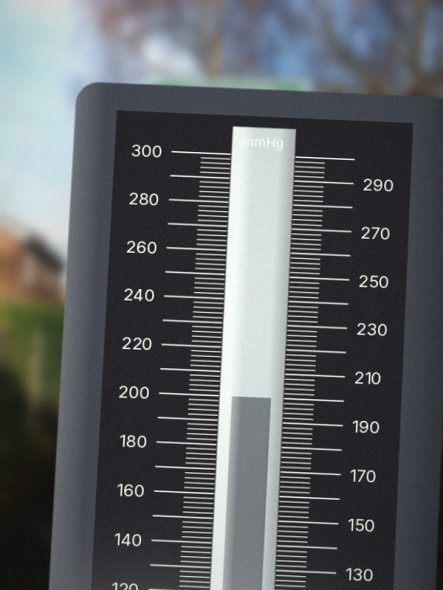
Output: 200 mmHg
